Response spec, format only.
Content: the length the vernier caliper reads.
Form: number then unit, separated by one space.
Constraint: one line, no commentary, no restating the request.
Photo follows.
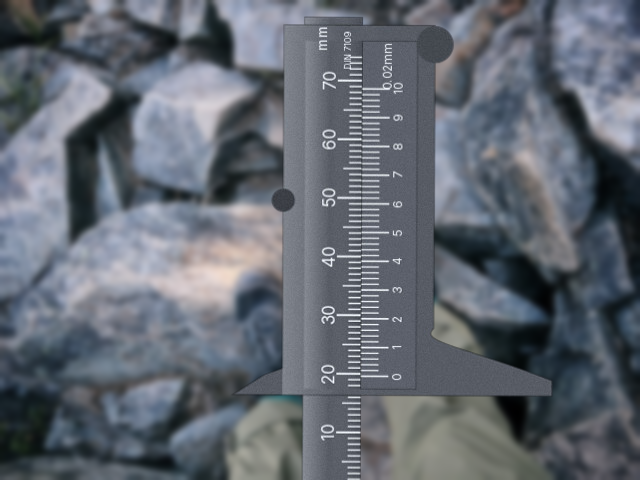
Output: 19.6 mm
